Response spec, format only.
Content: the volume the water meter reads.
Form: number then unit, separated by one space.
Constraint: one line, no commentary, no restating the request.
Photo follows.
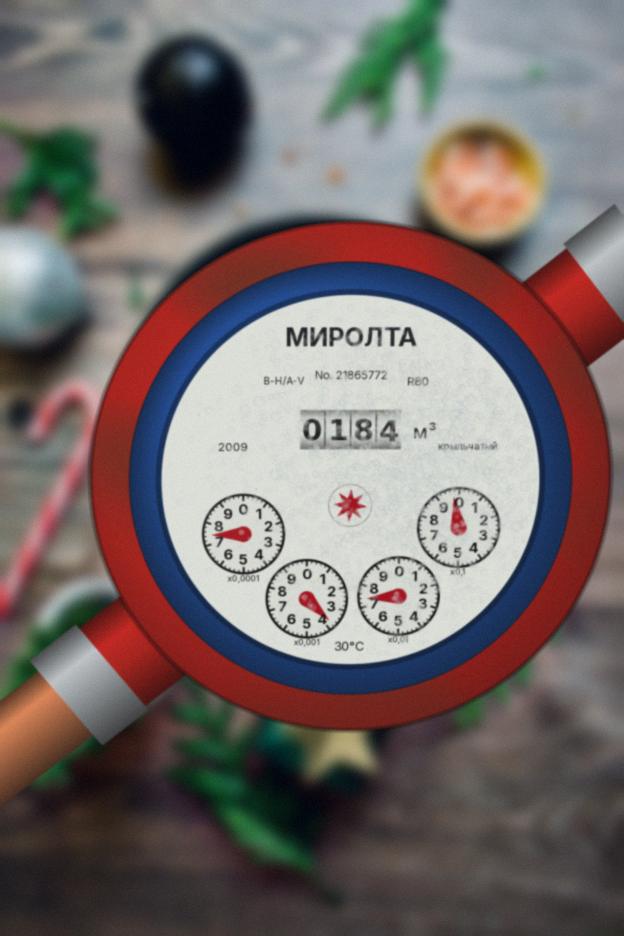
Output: 183.9737 m³
